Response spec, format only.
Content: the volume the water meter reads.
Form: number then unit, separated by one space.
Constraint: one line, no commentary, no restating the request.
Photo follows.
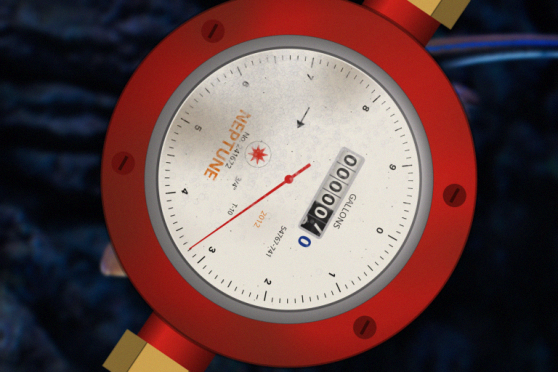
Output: 73.2 gal
